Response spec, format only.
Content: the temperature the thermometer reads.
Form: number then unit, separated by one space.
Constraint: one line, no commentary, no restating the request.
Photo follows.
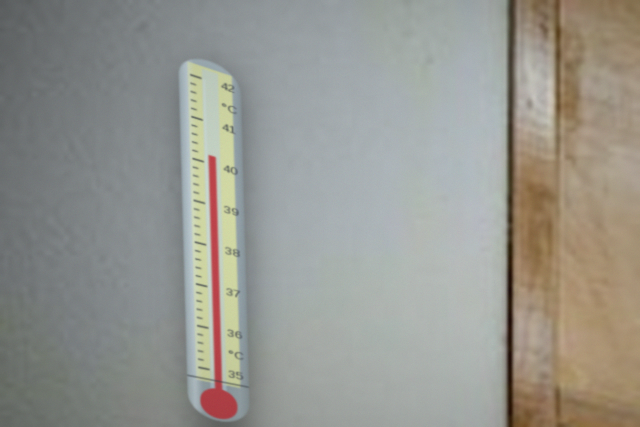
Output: 40.2 °C
